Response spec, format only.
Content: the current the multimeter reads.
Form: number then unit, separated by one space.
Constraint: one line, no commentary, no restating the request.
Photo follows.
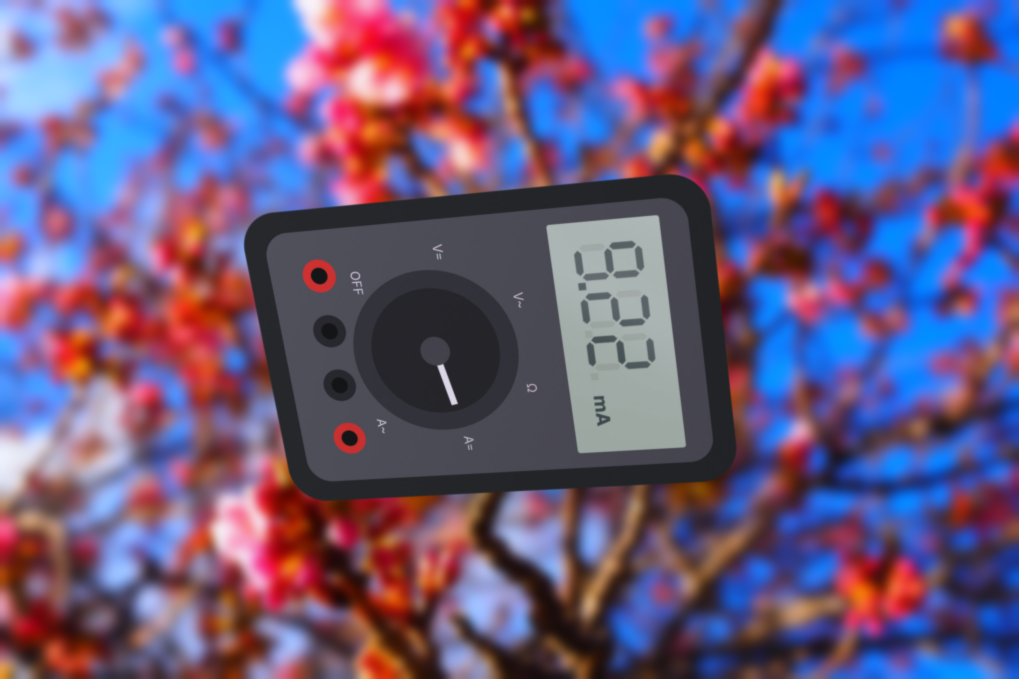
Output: 9.22 mA
